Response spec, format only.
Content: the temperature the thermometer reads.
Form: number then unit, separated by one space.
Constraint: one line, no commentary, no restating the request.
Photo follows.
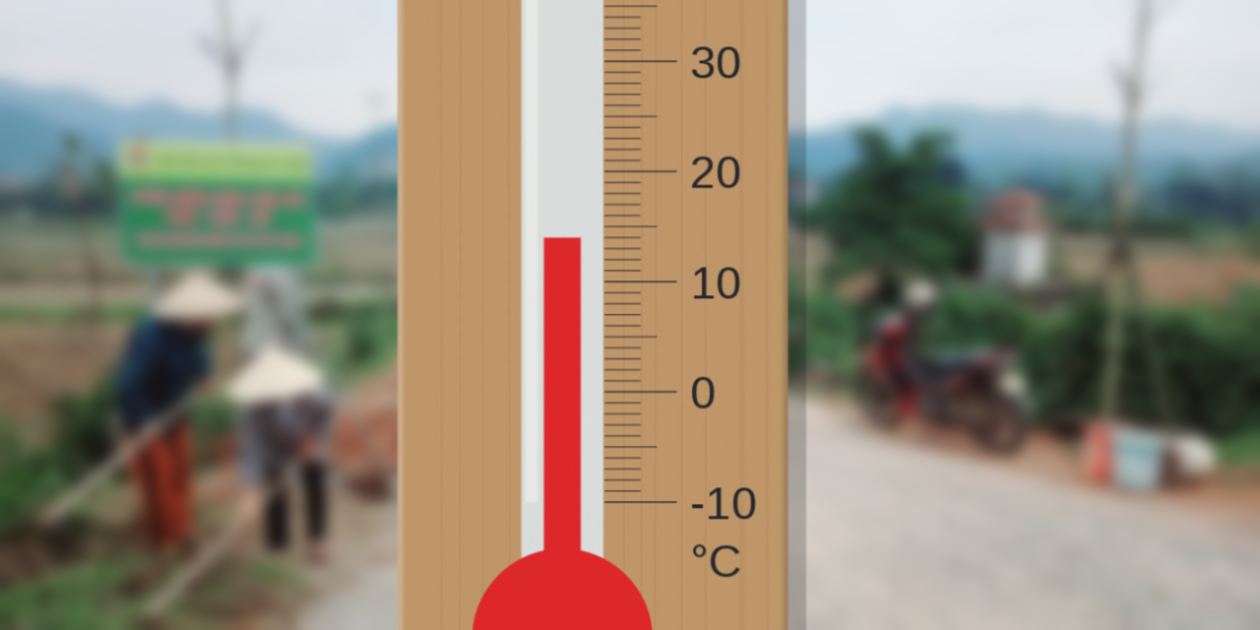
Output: 14 °C
